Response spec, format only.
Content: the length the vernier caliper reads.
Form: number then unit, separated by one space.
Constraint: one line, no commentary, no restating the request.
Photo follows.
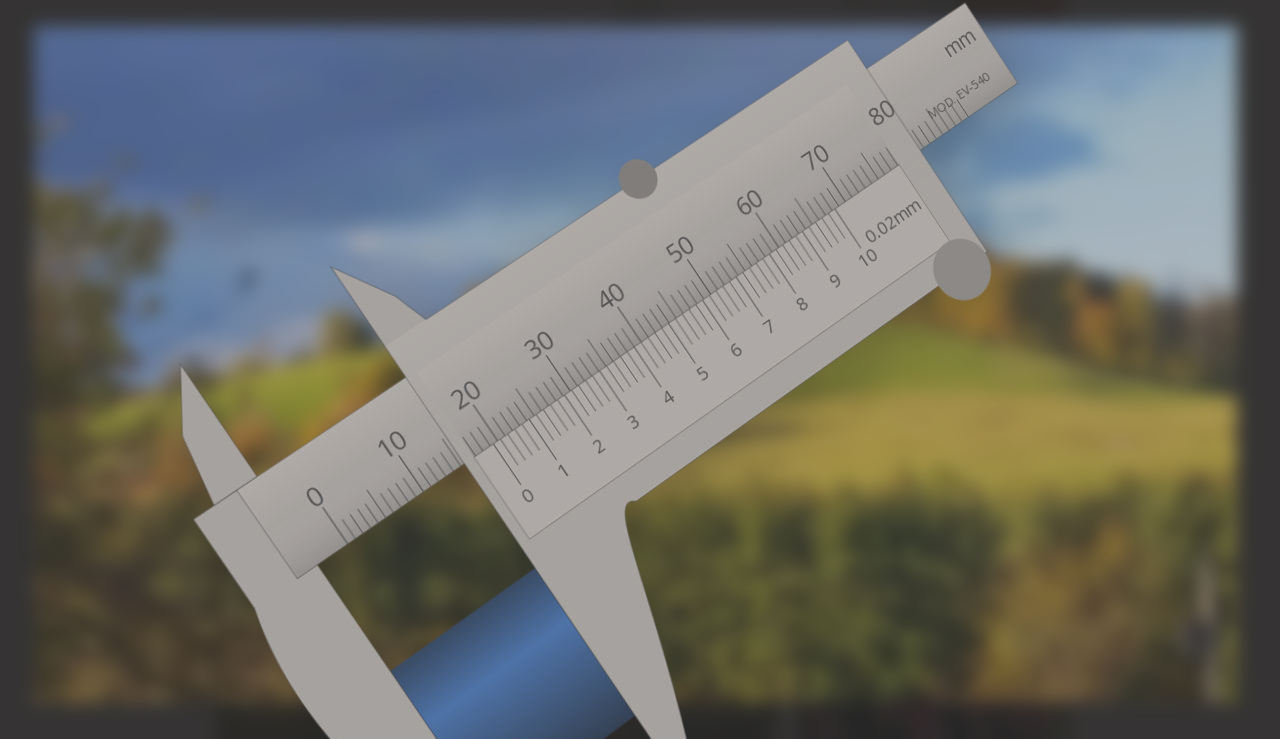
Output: 19.4 mm
